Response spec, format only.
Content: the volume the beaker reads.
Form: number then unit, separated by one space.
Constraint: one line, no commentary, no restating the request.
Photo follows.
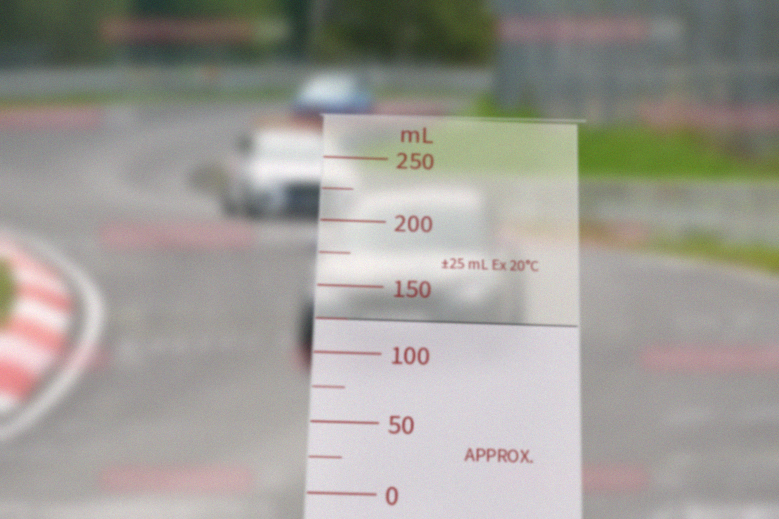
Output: 125 mL
